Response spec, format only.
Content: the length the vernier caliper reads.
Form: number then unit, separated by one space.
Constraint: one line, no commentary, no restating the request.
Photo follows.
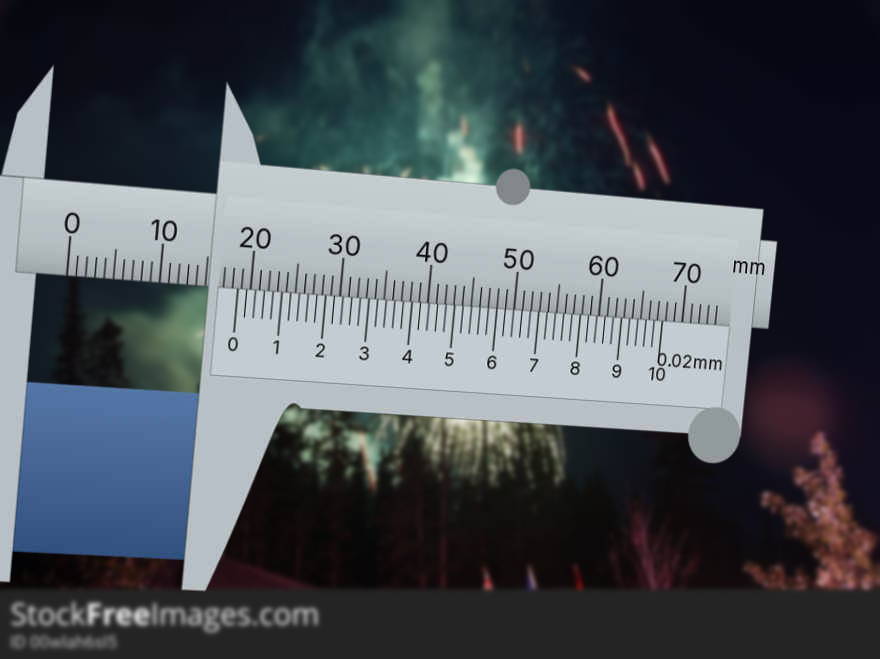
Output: 18.6 mm
